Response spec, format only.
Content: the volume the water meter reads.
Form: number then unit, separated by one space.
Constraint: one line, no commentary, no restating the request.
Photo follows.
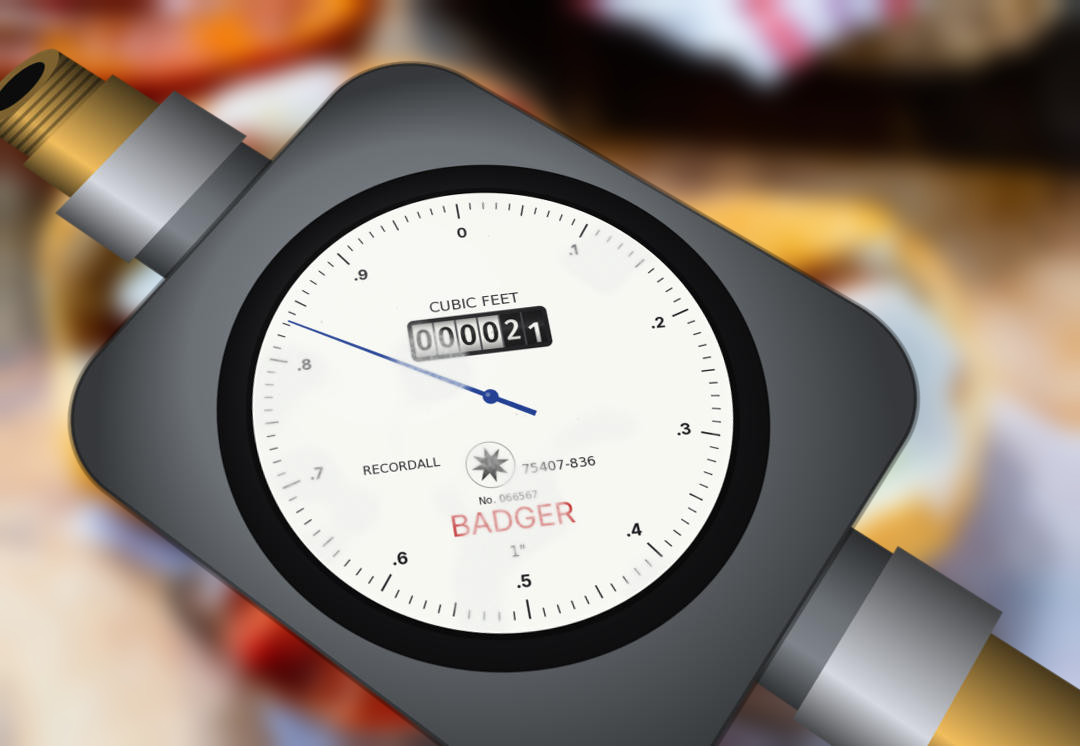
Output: 20.83 ft³
